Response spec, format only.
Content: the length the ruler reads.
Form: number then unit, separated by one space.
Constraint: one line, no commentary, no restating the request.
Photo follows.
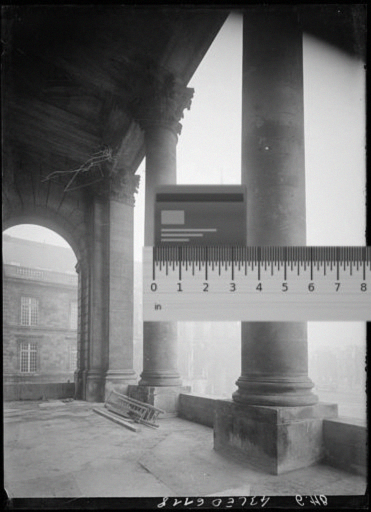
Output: 3.5 in
